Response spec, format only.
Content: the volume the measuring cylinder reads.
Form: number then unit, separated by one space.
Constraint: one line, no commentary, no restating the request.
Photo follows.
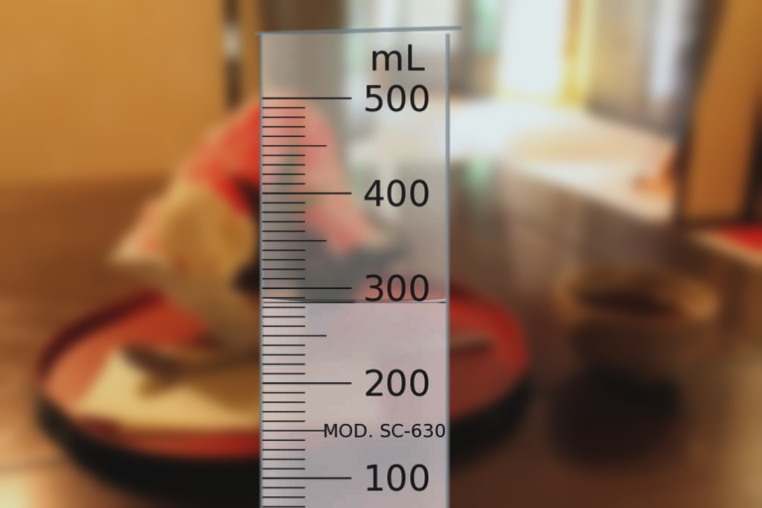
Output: 285 mL
